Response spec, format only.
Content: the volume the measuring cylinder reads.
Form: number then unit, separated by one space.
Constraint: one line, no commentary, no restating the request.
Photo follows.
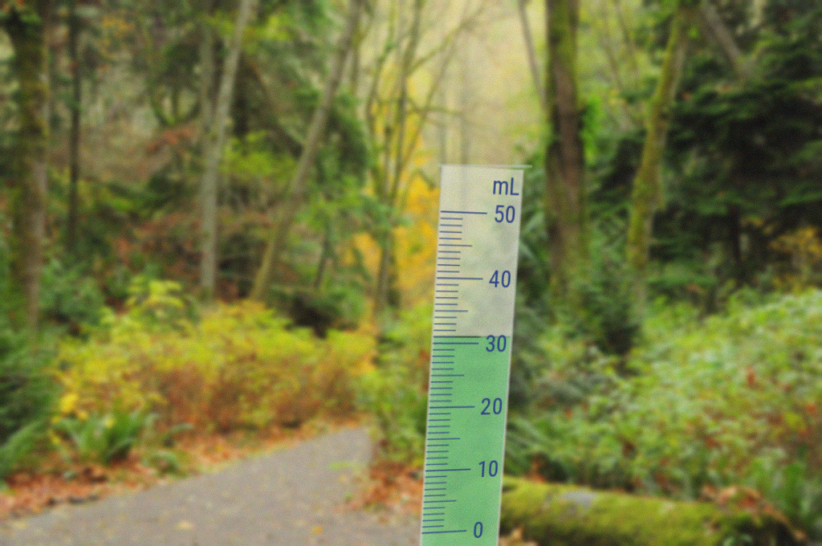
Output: 31 mL
